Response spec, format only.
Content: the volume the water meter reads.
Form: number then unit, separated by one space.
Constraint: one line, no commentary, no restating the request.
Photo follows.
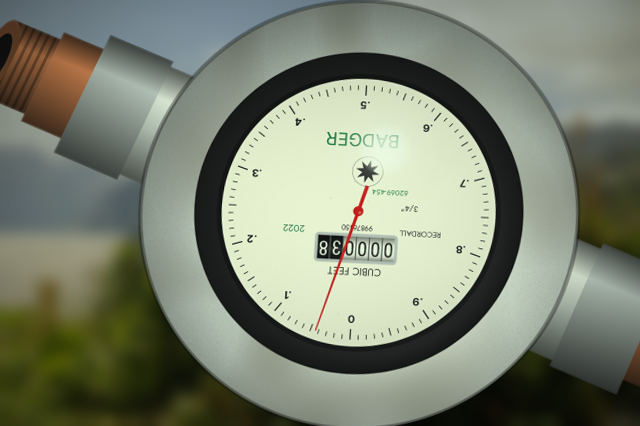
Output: 38.04 ft³
